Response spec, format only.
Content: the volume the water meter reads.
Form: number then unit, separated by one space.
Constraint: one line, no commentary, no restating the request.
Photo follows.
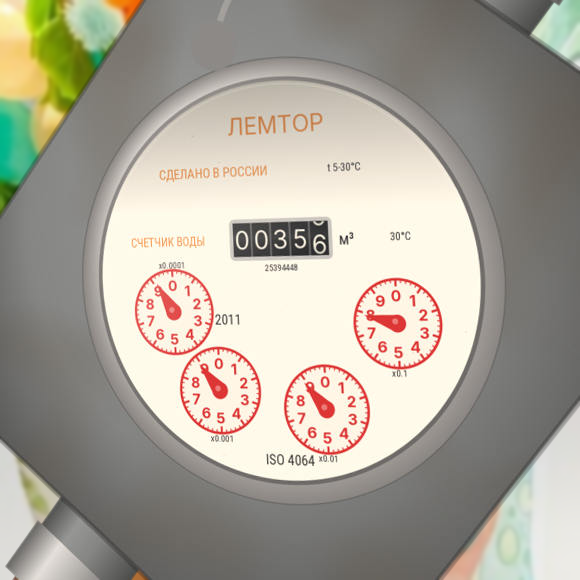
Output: 355.7889 m³
